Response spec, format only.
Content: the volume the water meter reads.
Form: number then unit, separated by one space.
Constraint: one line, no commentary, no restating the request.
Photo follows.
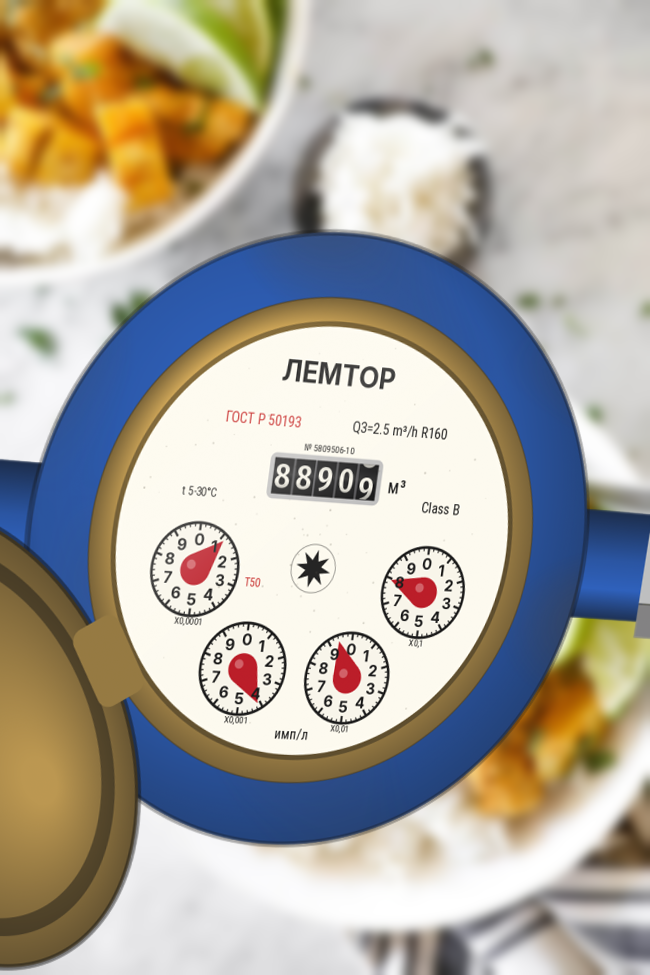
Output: 88908.7941 m³
